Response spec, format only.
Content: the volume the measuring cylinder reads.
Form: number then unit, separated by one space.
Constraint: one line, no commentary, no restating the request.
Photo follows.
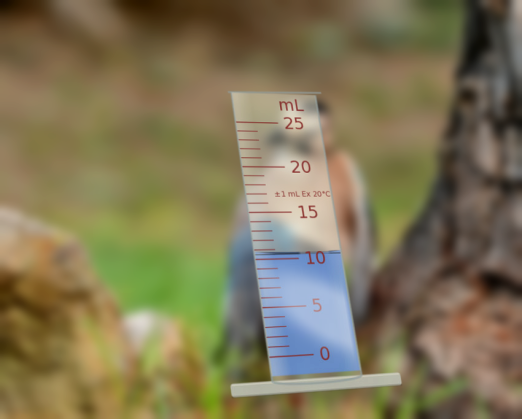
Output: 10.5 mL
